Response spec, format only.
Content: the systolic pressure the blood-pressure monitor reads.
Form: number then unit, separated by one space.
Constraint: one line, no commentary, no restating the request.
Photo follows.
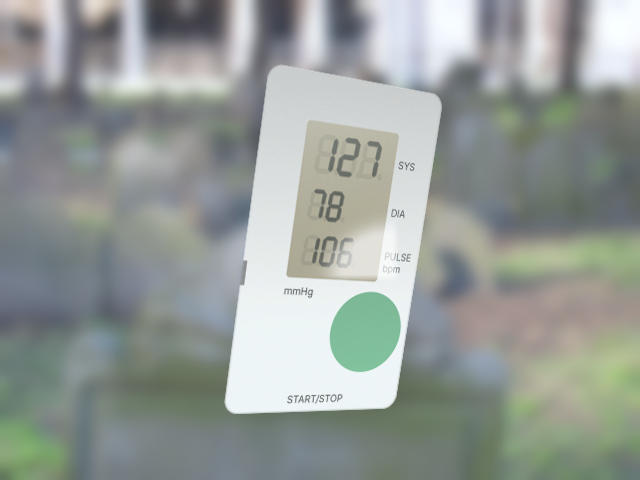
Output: 127 mmHg
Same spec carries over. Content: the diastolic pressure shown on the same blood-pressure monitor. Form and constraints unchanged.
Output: 78 mmHg
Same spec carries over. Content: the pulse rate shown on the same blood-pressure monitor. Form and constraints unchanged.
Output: 106 bpm
